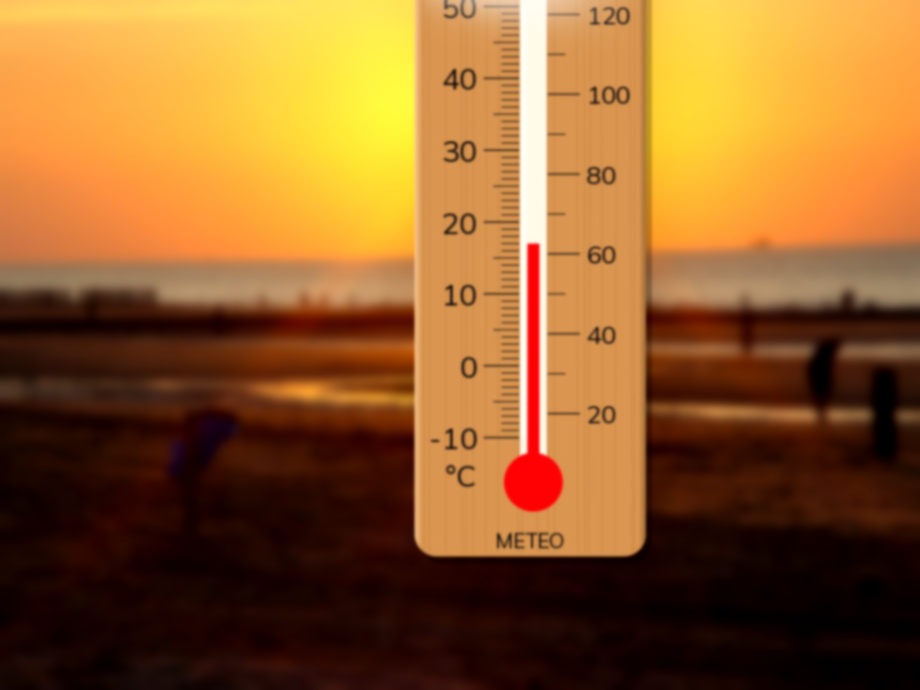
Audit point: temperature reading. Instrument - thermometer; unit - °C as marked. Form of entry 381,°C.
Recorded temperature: 17,°C
